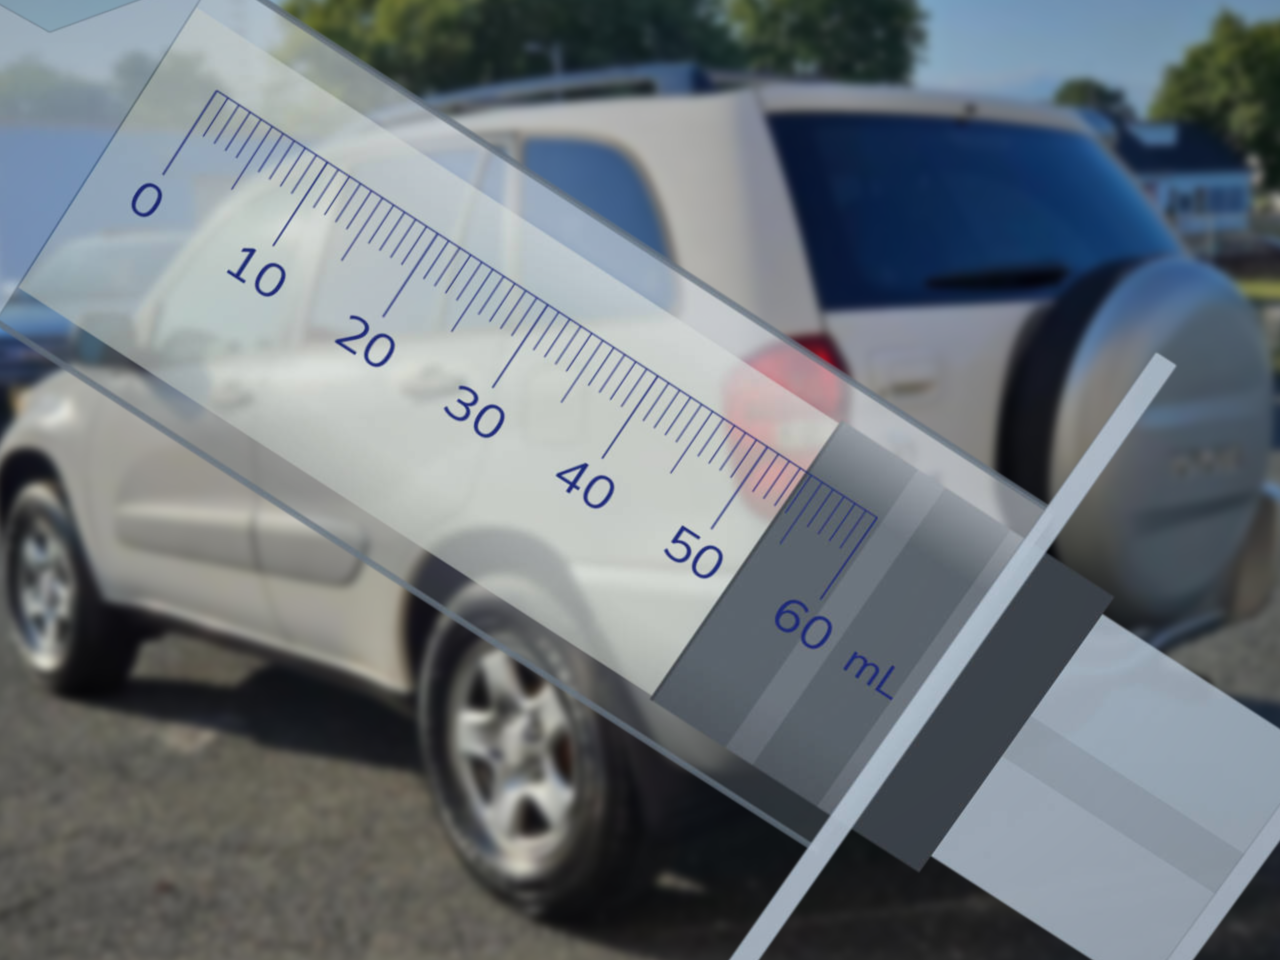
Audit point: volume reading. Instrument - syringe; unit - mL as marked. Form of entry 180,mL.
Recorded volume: 53.5,mL
